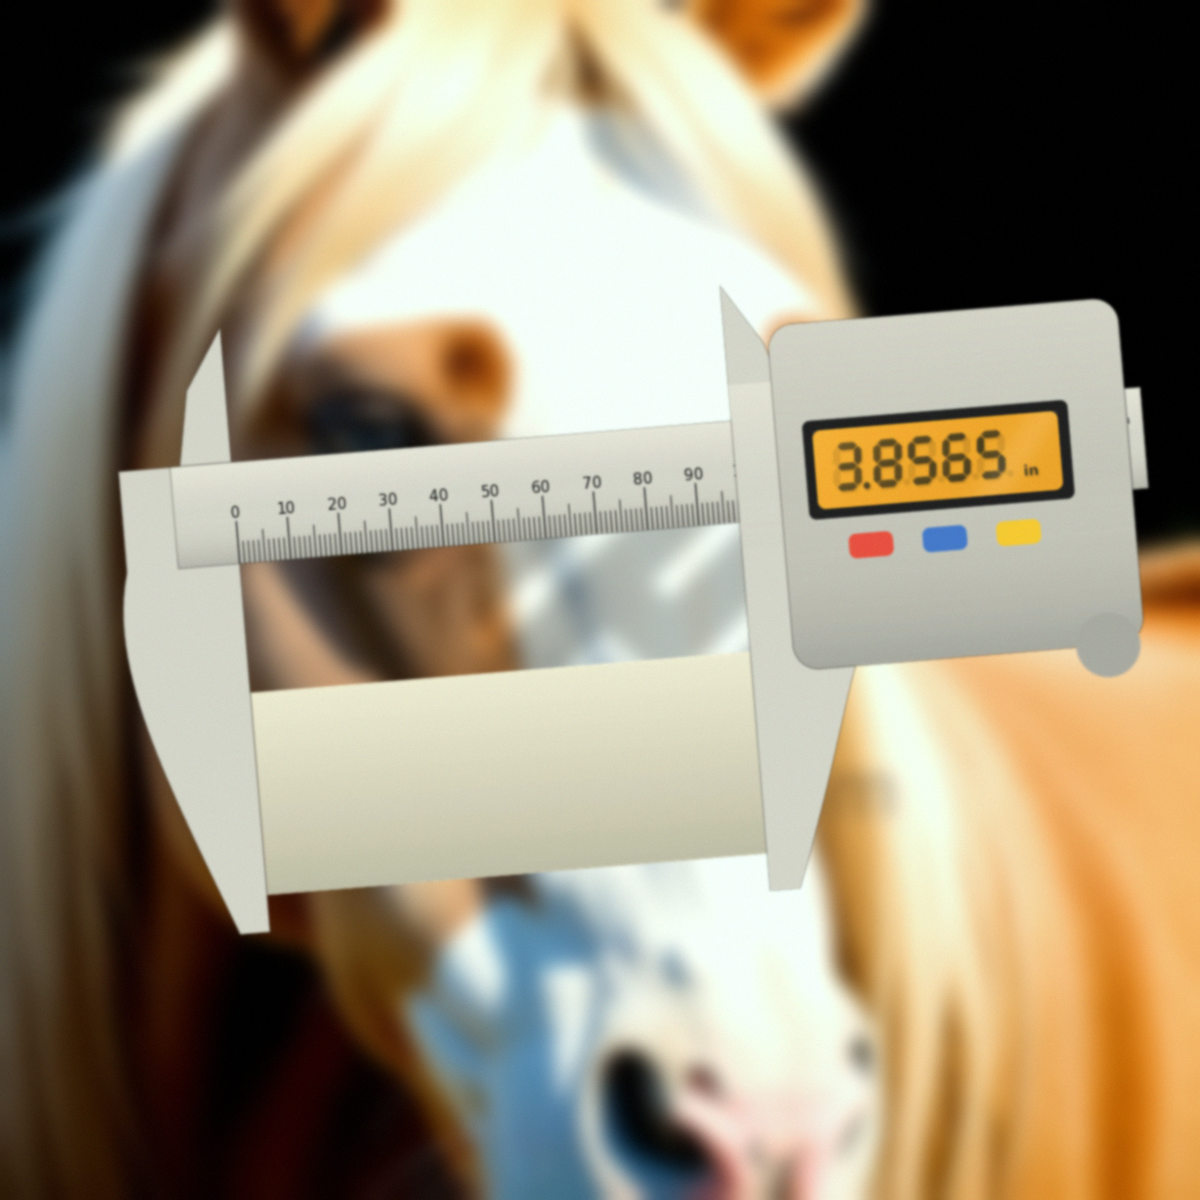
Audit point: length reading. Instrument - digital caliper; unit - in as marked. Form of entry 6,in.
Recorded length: 3.8565,in
